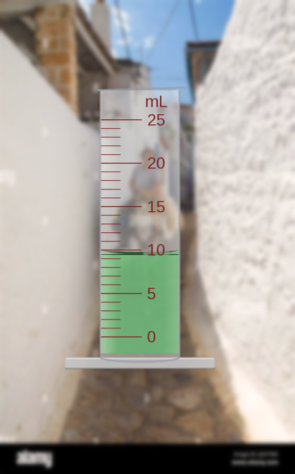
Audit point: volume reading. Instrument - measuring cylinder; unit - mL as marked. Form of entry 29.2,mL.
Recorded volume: 9.5,mL
